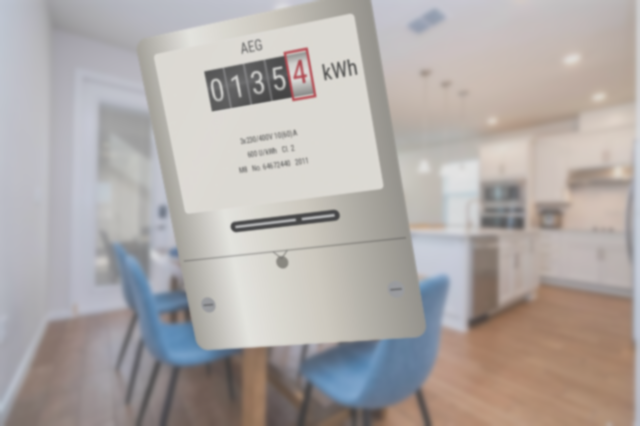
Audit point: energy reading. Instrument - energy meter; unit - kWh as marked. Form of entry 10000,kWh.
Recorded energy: 135.4,kWh
